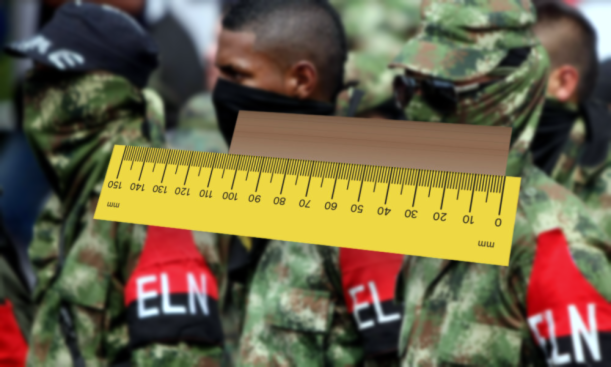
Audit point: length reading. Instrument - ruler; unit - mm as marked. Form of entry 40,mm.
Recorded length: 105,mm
